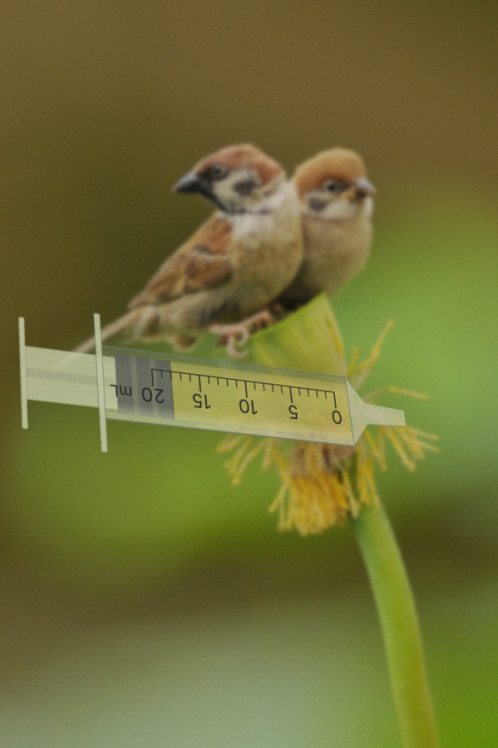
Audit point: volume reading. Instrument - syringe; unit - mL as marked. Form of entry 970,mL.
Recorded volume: 18,mL
